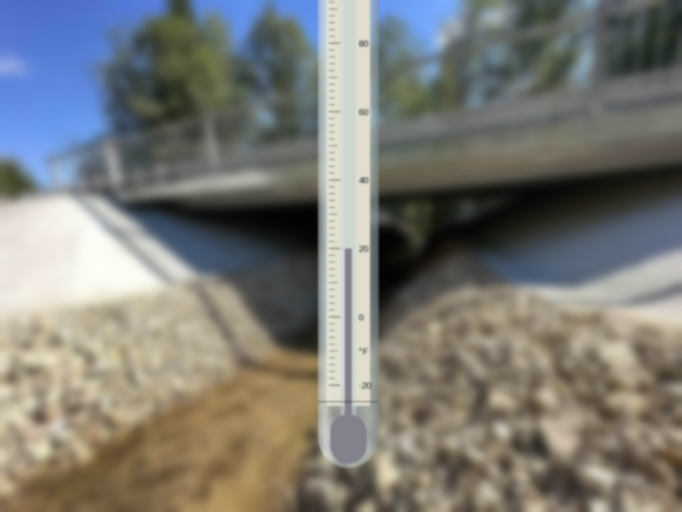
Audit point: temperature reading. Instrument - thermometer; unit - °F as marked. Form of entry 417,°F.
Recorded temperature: 20,°F
